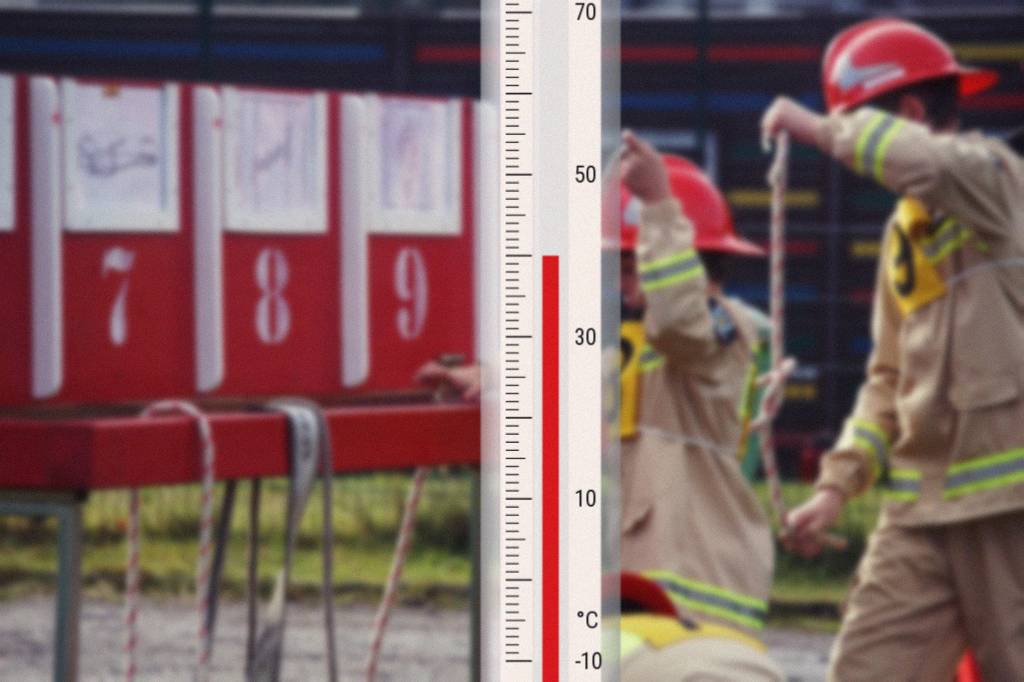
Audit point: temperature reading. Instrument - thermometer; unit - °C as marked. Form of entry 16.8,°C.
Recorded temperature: 40,°C
